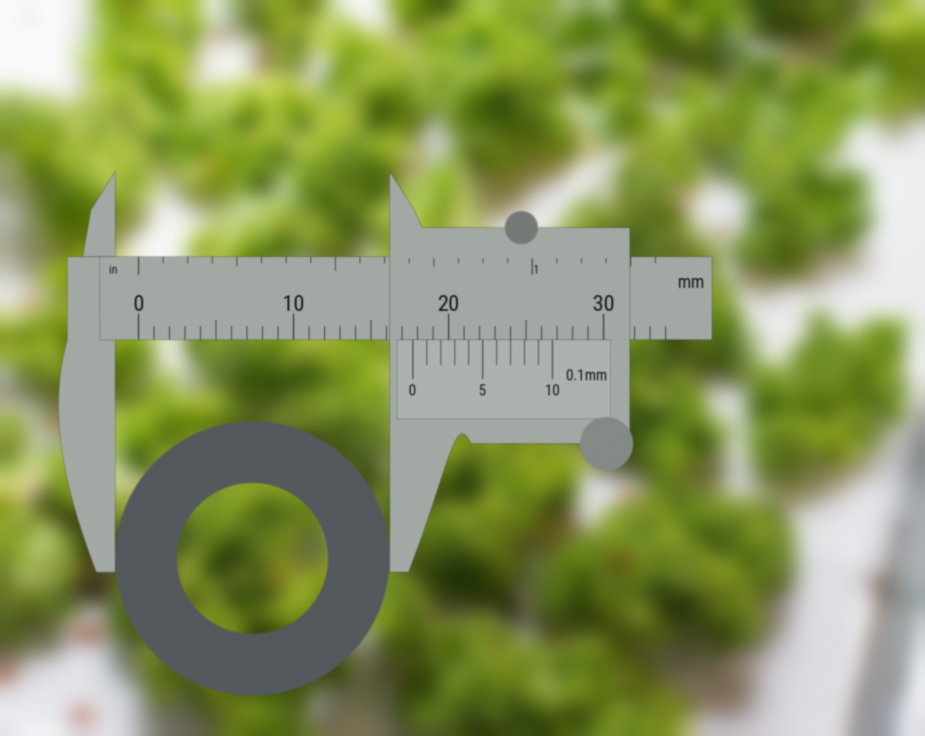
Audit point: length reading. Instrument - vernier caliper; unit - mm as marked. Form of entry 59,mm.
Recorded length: 17.7,mm
